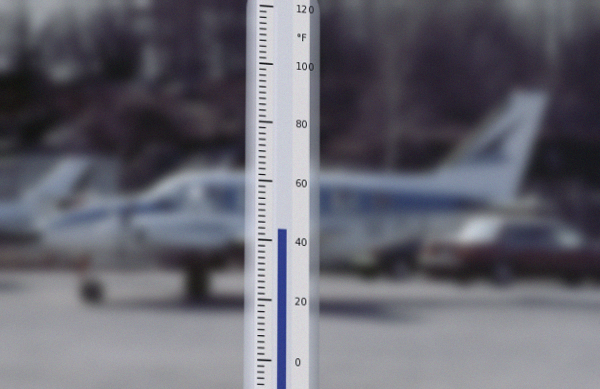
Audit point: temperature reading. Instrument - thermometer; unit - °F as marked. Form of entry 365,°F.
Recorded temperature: 44,°F
